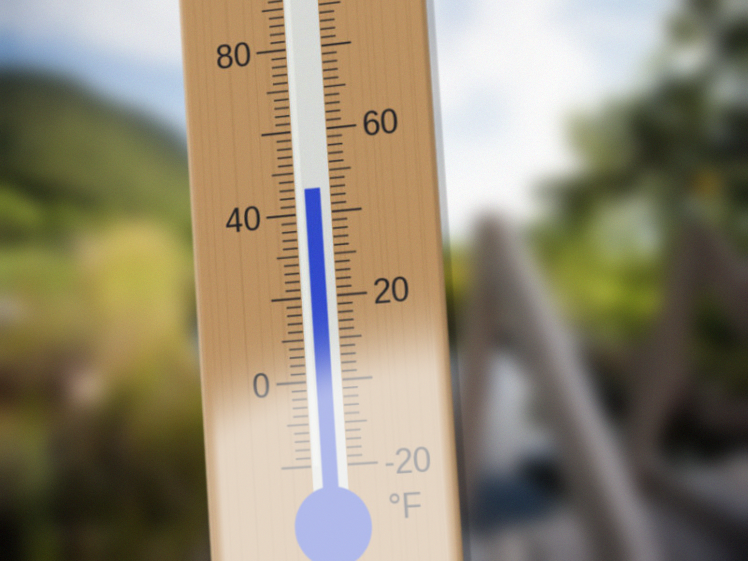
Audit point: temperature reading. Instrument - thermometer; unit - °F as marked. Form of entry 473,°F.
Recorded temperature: 46,°F
